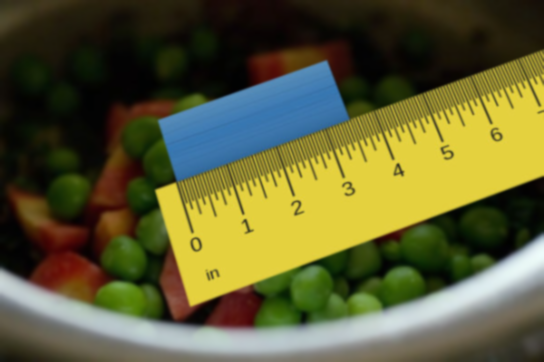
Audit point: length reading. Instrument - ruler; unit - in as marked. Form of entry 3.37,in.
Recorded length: 3.5,in
